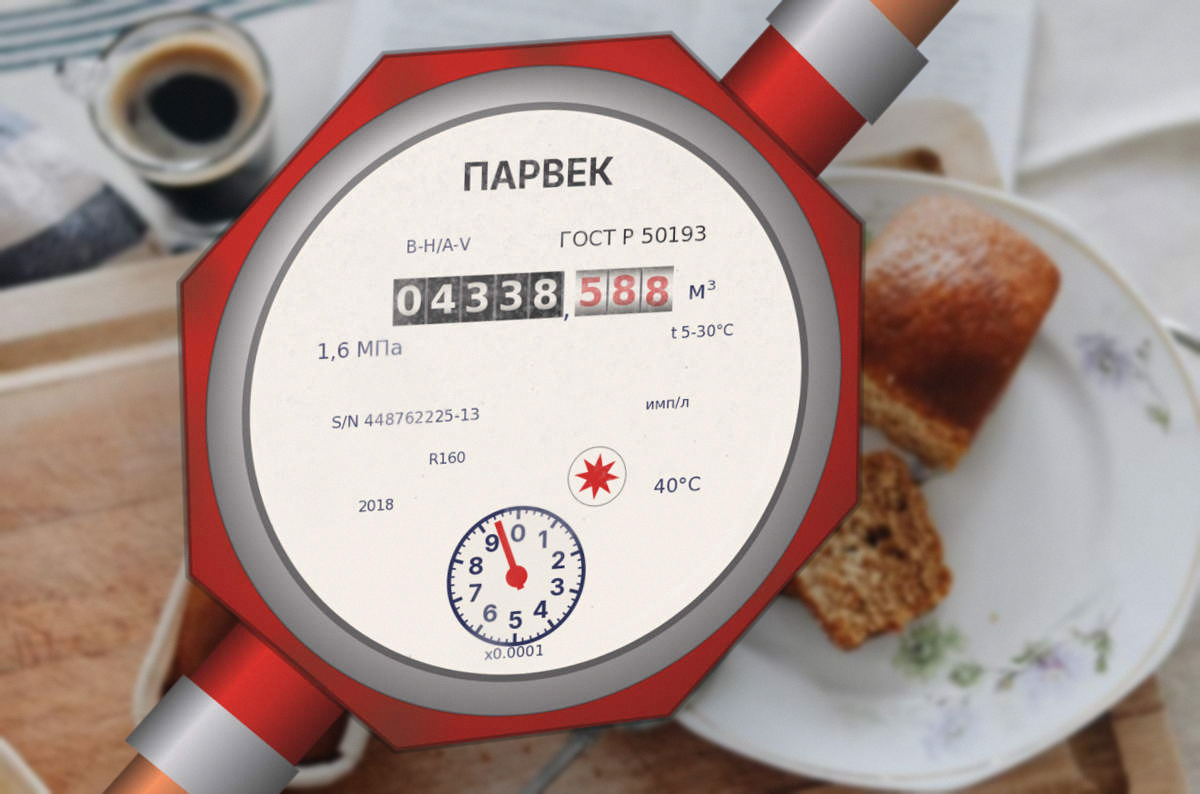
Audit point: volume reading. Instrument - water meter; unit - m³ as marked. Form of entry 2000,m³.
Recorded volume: 4338.5879,m³
